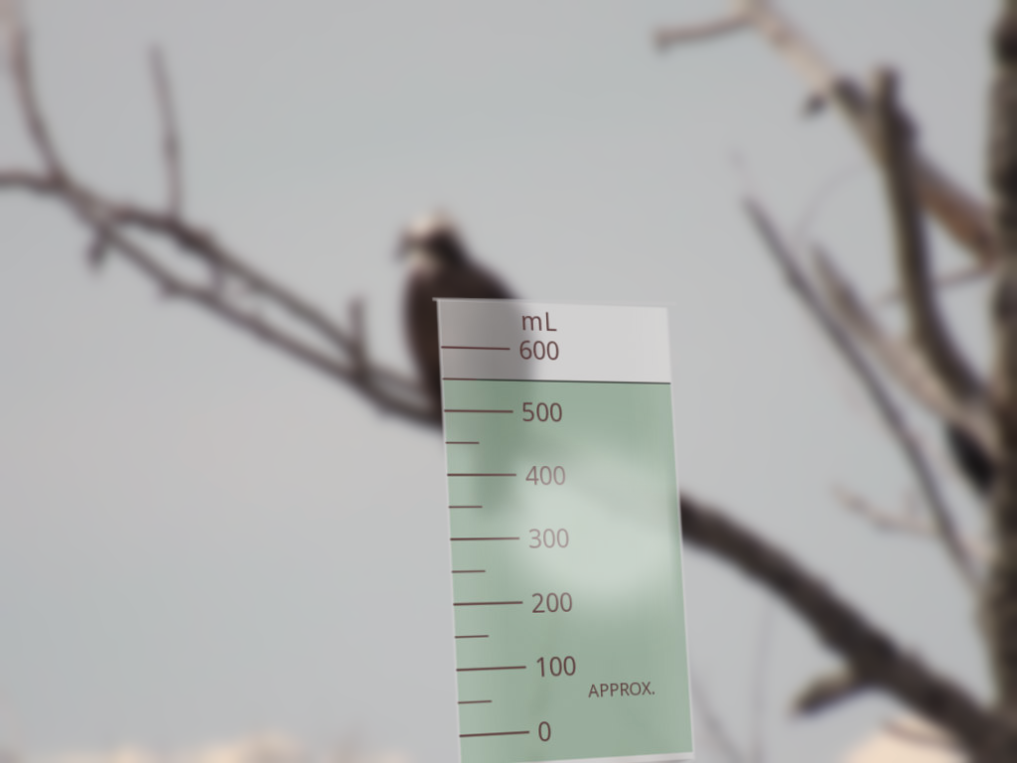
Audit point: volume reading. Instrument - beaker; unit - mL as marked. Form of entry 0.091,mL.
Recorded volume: 550,mL
